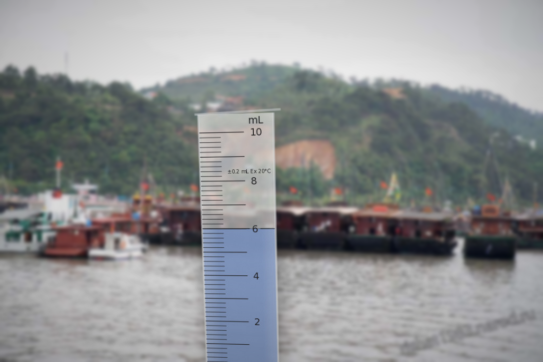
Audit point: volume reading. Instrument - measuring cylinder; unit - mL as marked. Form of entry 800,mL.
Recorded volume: 6,mL
